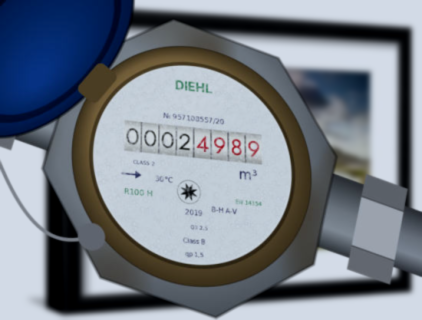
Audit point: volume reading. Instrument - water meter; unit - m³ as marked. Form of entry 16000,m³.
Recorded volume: 2.4989,m³
